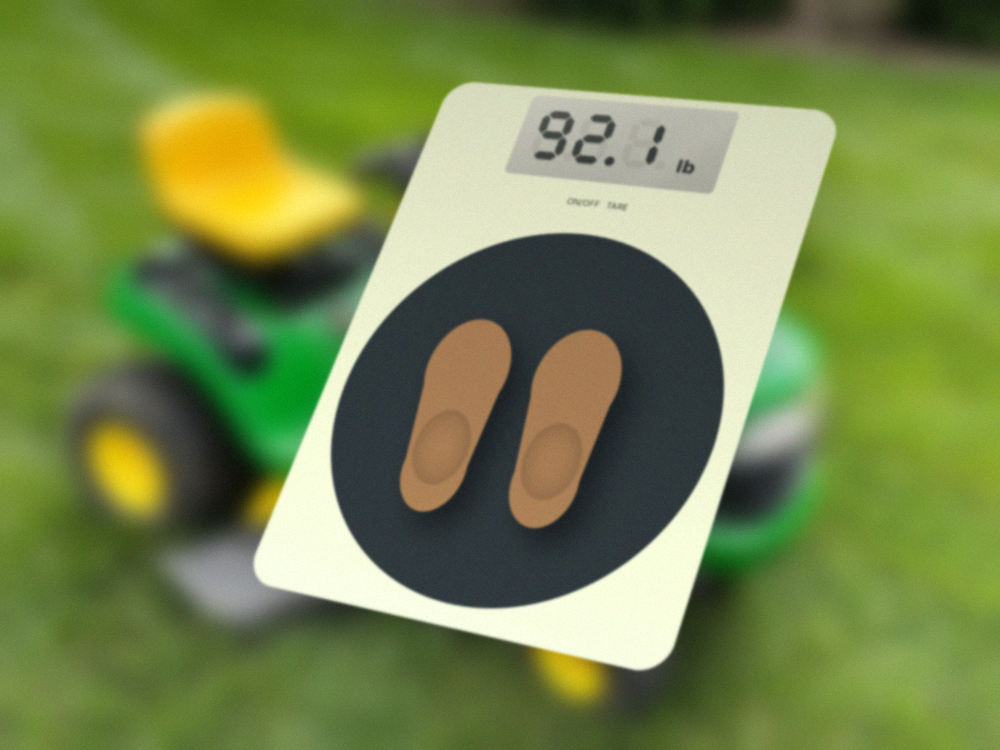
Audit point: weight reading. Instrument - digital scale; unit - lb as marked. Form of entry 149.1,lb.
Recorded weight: 92.1,lb
